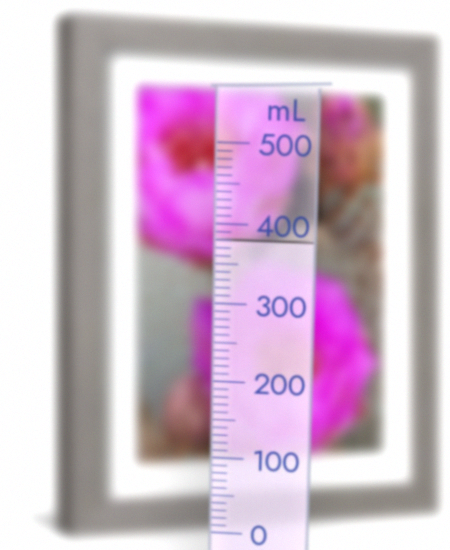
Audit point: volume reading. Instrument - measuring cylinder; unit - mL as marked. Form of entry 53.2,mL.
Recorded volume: 380,mL
